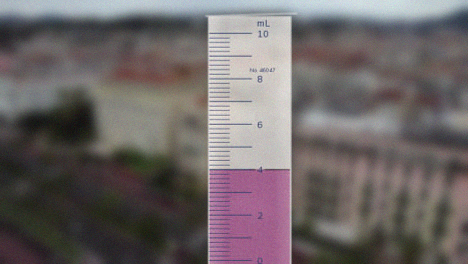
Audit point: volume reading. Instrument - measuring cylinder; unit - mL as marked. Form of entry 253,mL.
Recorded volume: 4,mL
